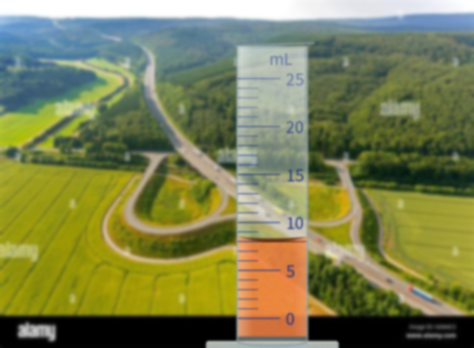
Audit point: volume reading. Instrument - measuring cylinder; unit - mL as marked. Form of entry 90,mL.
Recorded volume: 8,mL
